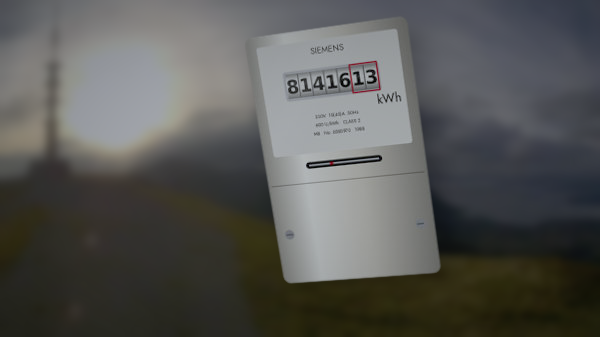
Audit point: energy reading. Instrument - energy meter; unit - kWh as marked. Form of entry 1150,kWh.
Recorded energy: 81416.13,kWh
